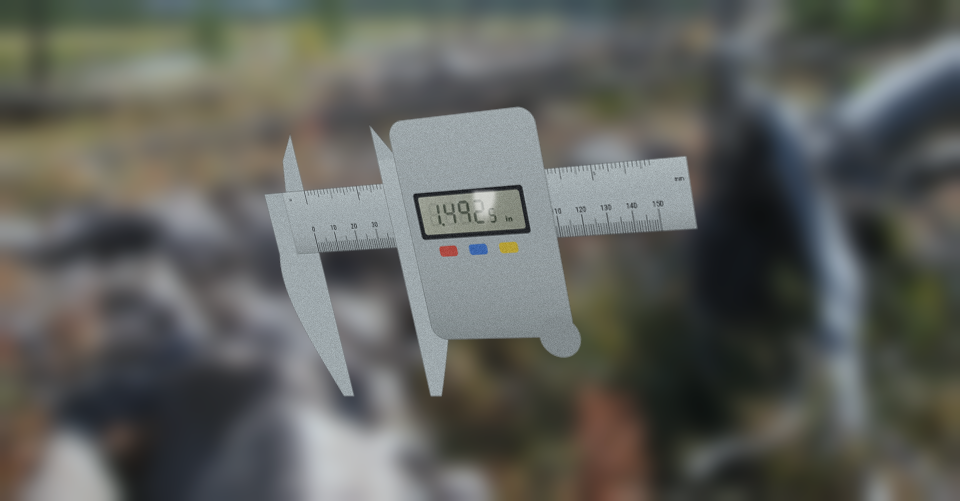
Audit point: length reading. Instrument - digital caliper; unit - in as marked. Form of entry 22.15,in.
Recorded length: 1.4925,in
